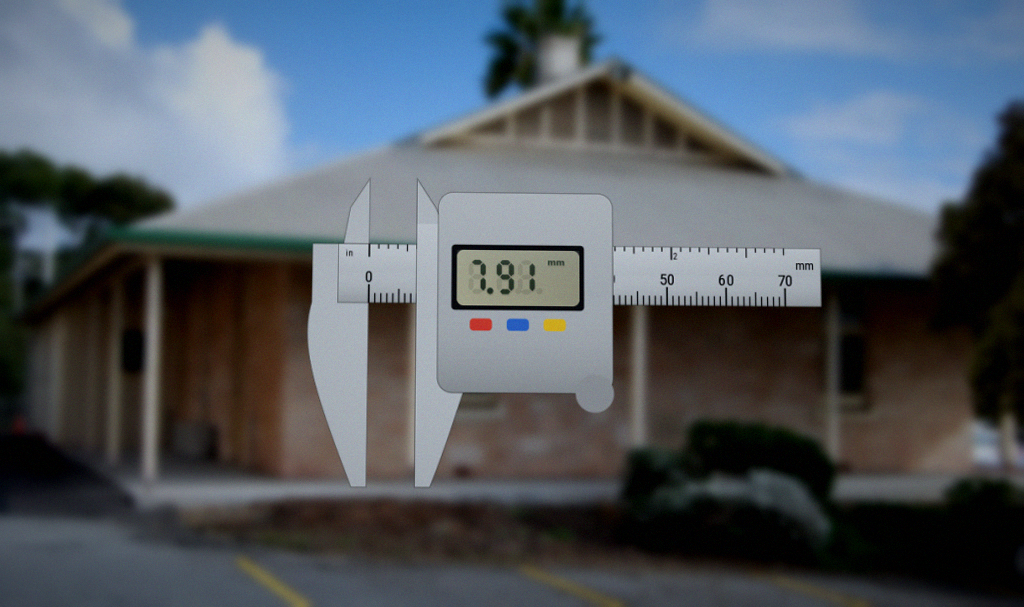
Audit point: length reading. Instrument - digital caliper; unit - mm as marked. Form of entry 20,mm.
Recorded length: 7.91,mm
